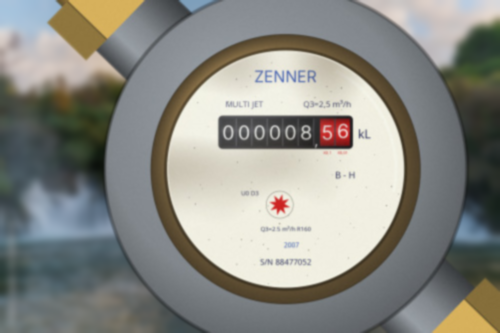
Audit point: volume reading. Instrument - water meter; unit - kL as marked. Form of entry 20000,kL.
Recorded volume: 8.56,kL
